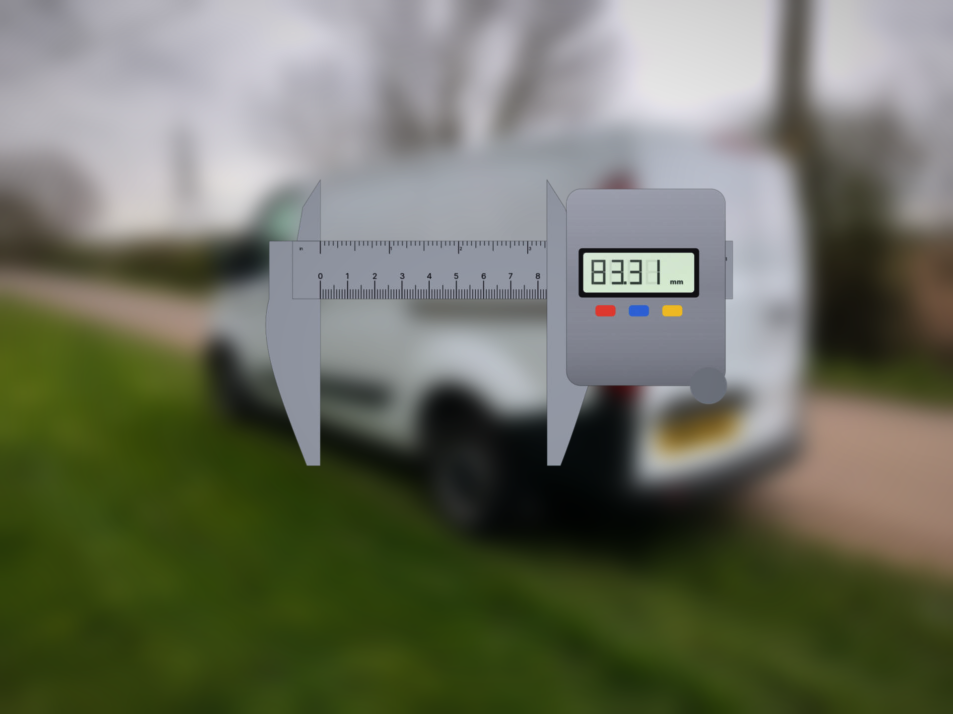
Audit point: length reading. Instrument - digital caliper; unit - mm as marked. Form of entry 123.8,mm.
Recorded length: 83.31,mm
